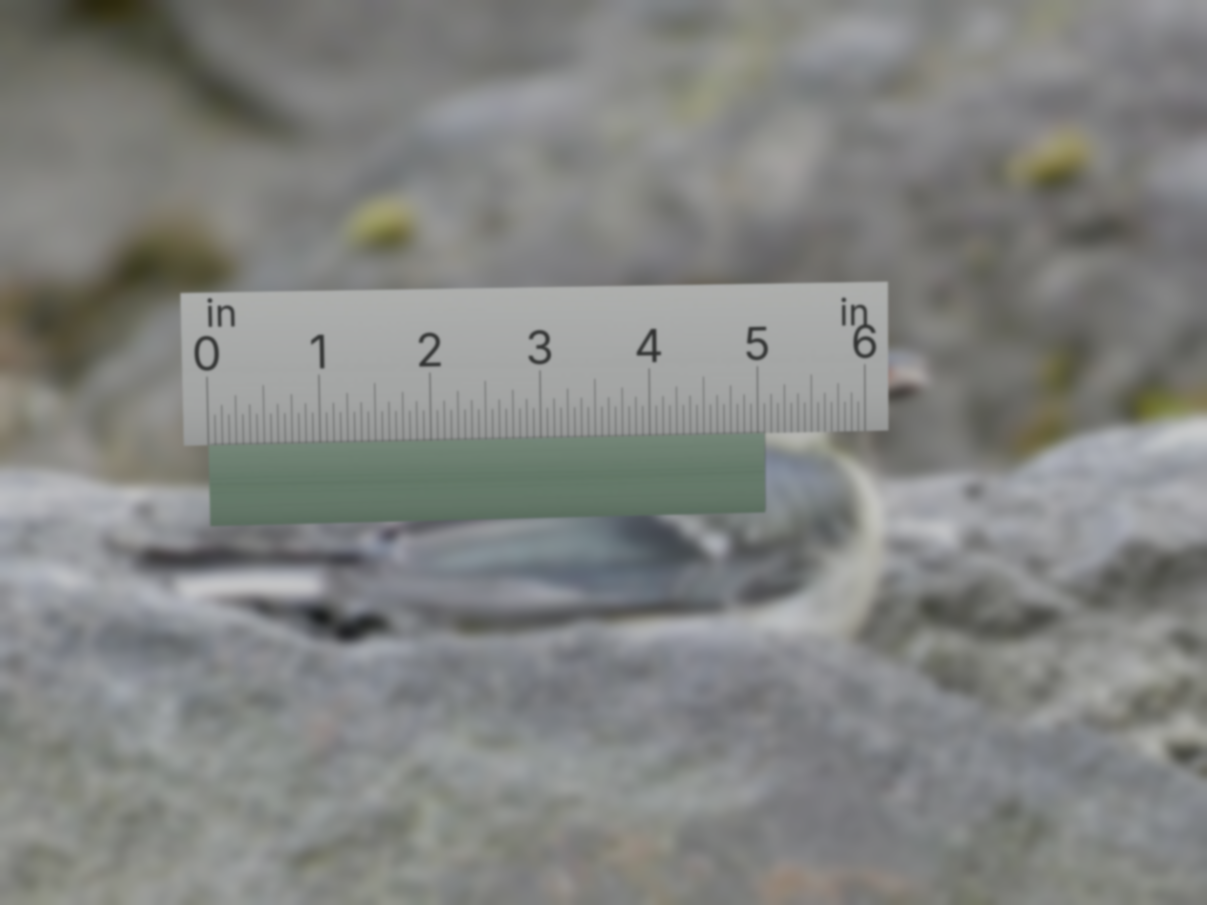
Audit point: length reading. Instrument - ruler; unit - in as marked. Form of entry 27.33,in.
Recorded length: 5.0625,in
